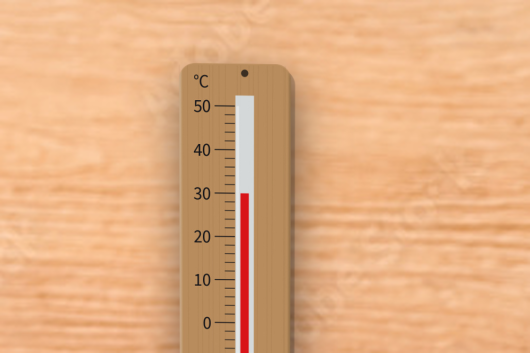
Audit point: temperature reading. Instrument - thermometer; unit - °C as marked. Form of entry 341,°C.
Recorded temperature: 30,°C
